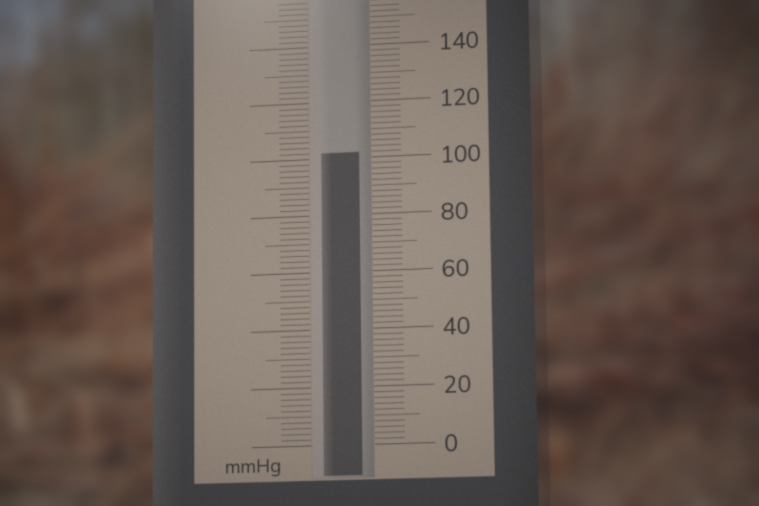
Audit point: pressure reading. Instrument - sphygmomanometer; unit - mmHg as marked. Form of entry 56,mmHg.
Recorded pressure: 102,mmHg
